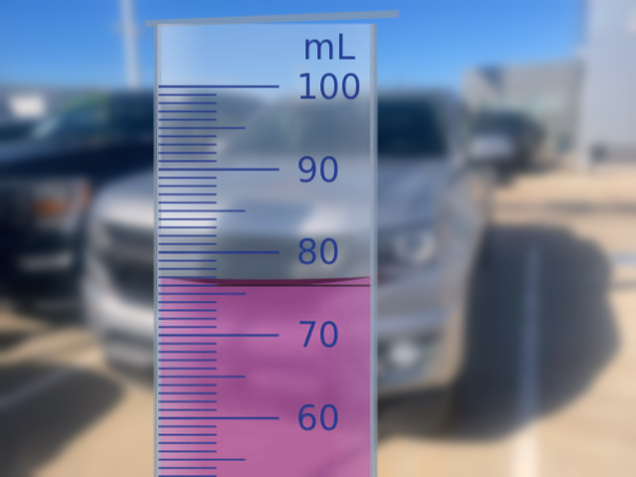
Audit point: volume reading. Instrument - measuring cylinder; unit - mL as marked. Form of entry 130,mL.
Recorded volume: 76,mL
